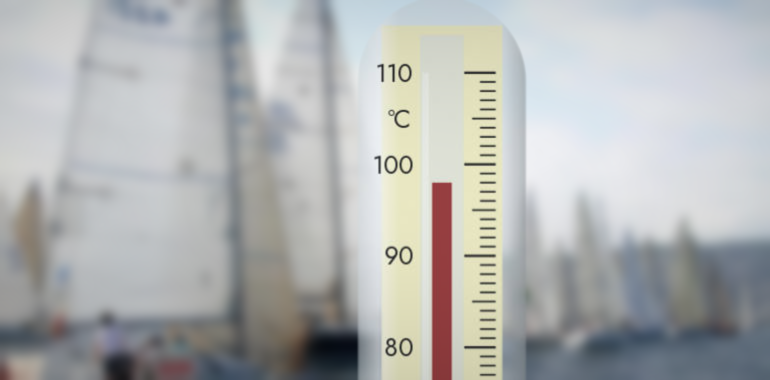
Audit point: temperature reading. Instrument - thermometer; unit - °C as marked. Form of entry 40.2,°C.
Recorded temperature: 98,°C
